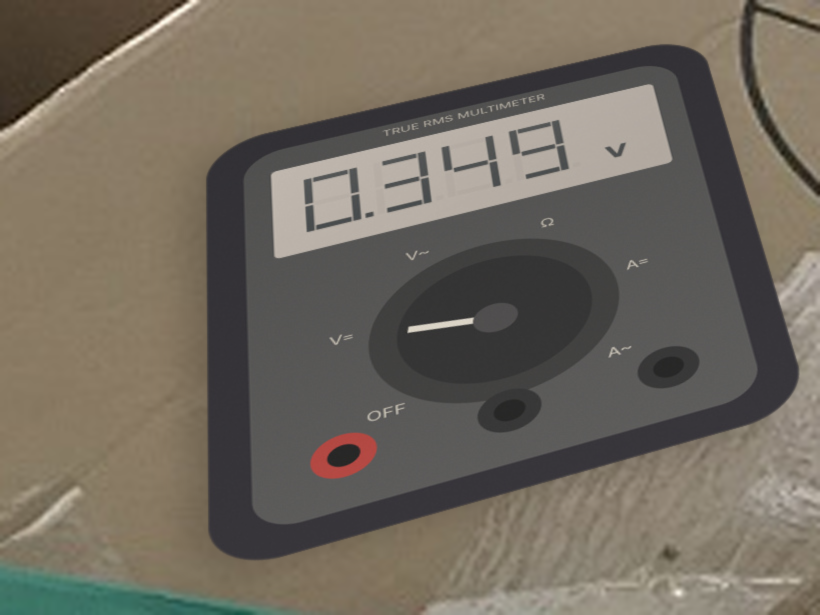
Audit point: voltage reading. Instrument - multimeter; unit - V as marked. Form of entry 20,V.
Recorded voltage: 0.349,V
